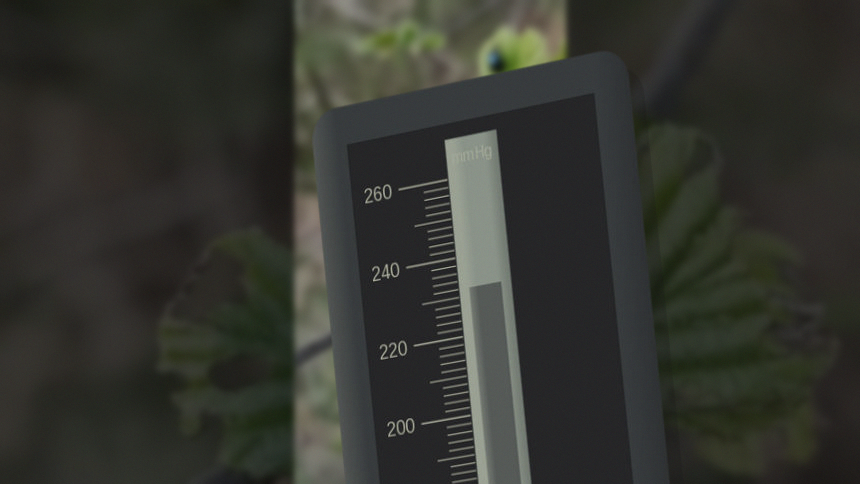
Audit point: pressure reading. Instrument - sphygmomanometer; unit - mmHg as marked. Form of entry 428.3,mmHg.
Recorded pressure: 232,mmHg
